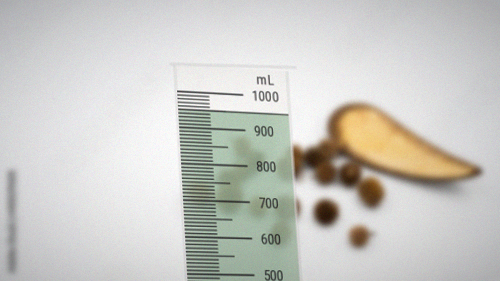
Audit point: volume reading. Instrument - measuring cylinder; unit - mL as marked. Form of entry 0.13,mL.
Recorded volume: 950,mL
